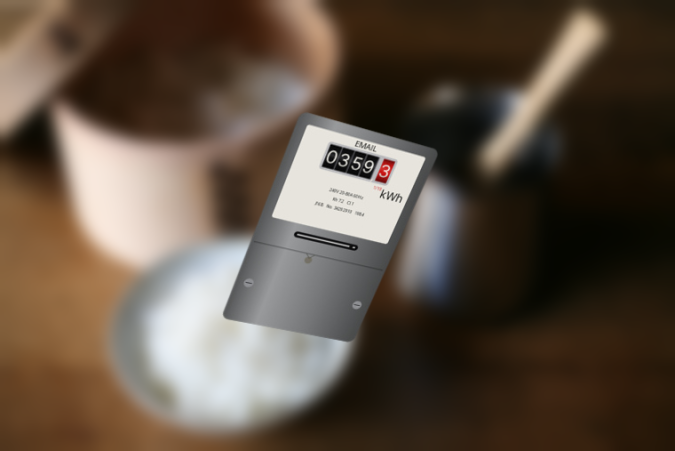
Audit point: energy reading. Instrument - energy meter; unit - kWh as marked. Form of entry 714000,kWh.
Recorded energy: 359.3,kWh
